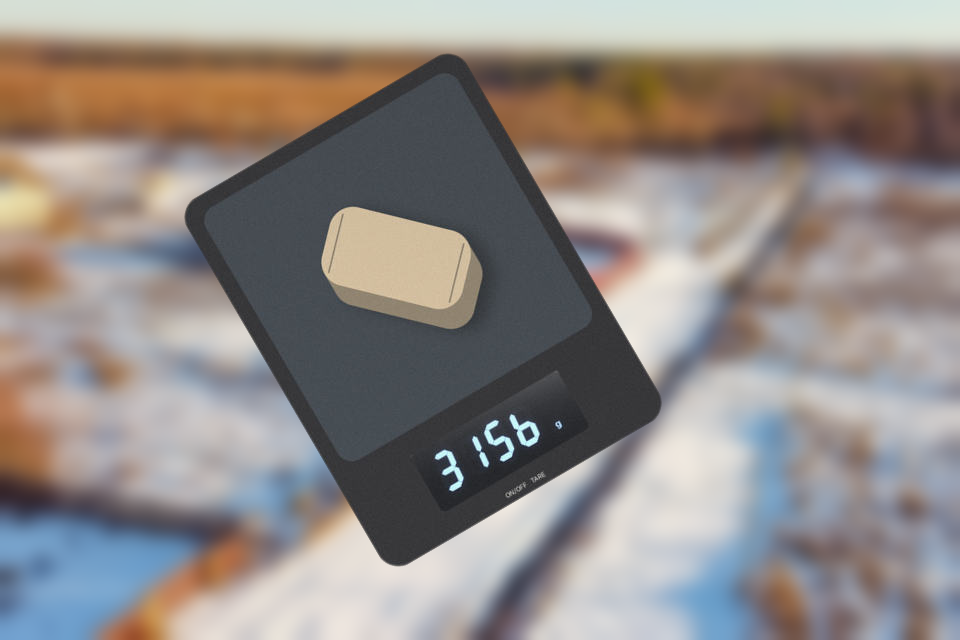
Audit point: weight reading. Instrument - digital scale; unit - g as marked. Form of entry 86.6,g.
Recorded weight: 3156,g
